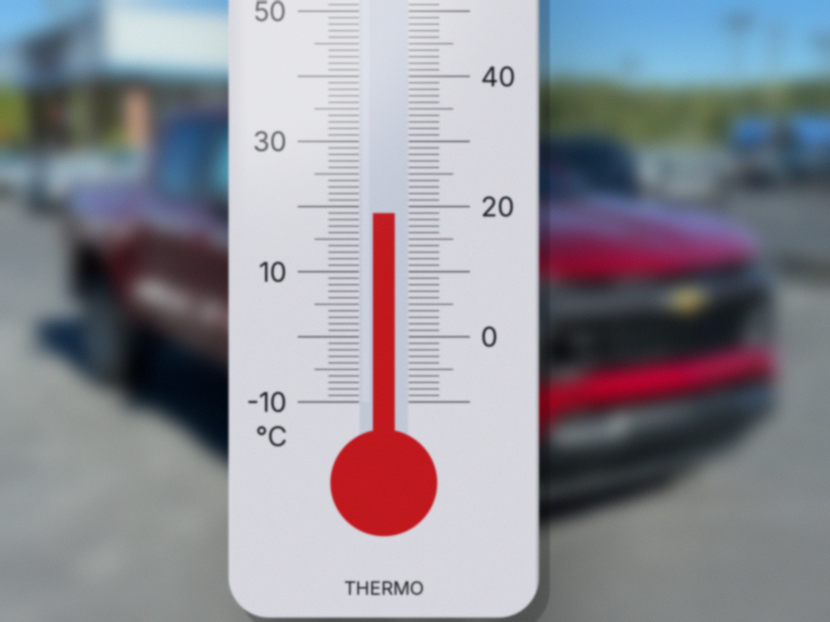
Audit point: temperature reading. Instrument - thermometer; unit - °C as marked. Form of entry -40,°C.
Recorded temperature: 19,°C
